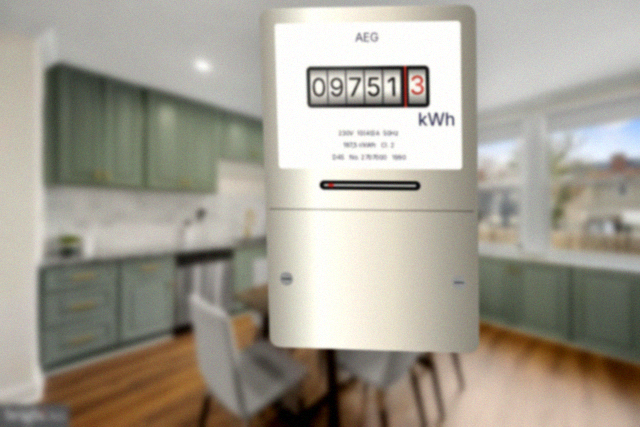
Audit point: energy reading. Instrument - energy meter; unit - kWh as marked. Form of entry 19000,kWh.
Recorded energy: 9751.3,kWh
